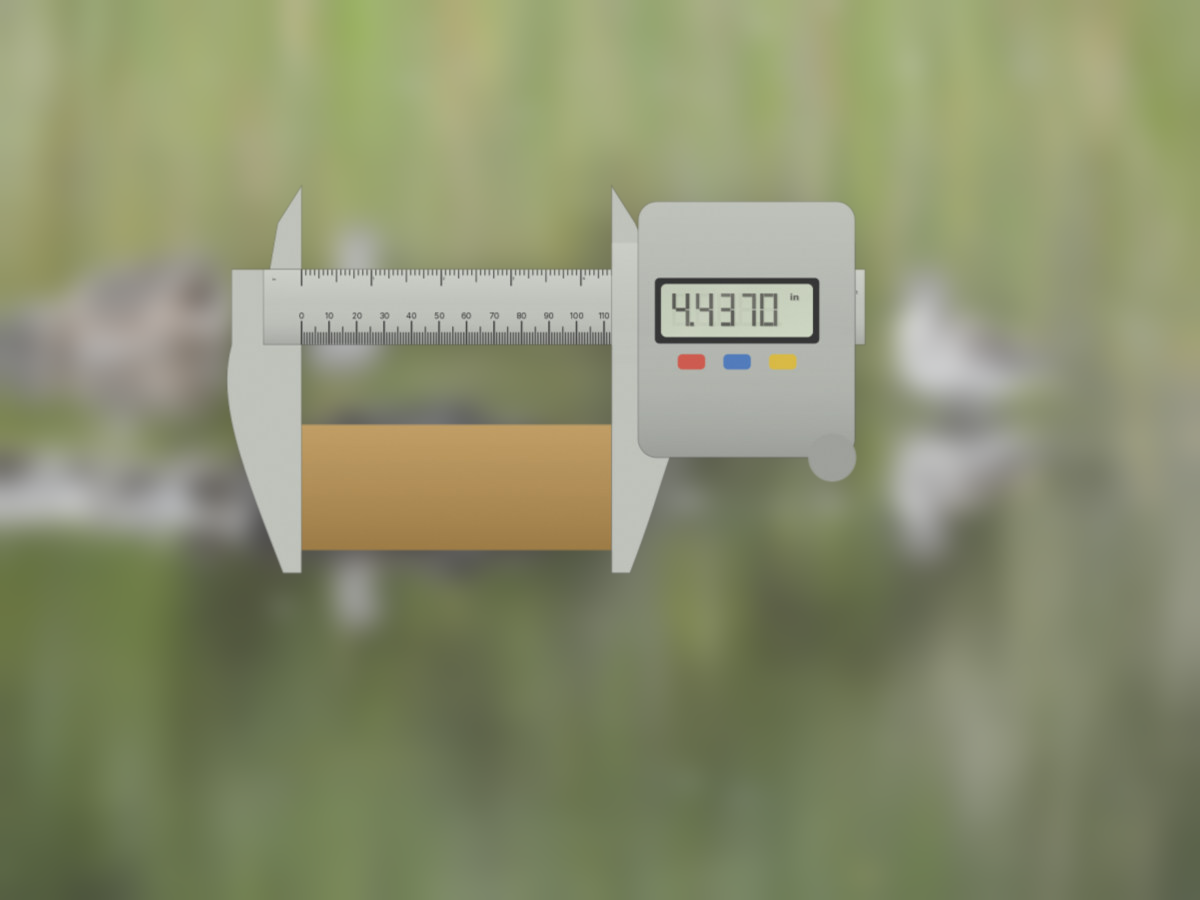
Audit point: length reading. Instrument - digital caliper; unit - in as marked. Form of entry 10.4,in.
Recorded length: 4.4370,in
